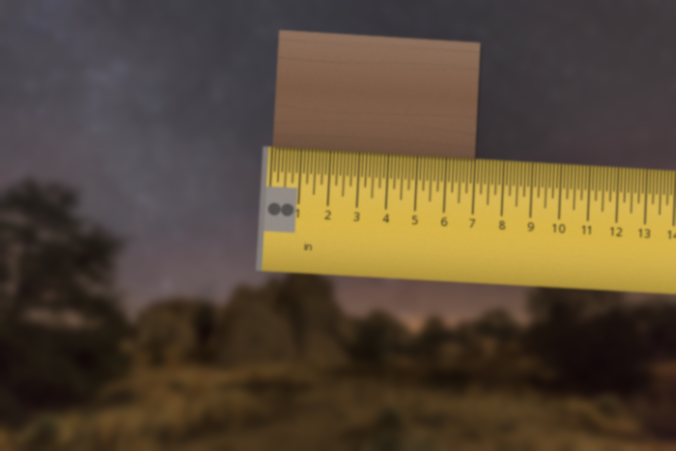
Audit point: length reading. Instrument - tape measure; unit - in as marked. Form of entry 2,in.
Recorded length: 7,in
